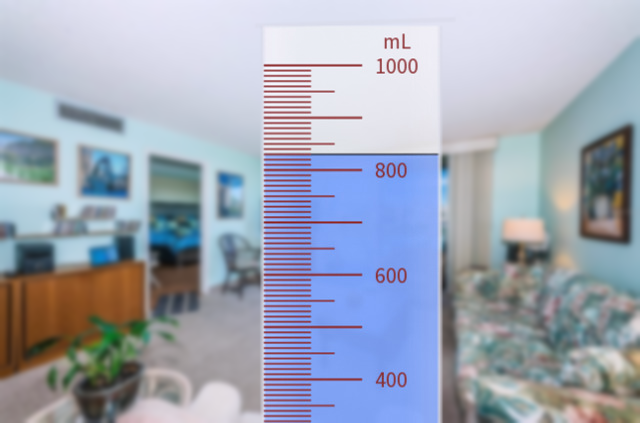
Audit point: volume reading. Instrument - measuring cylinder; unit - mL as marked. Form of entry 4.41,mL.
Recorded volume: 830,mL
